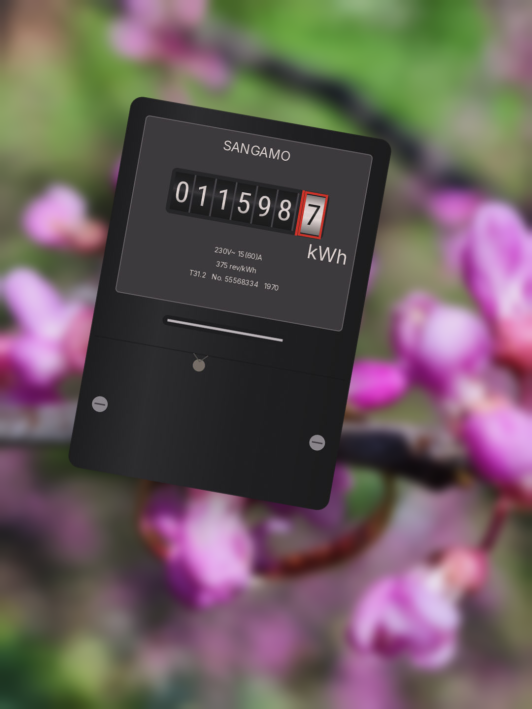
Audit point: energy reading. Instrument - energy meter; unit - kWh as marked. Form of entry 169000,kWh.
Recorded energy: 11598.7,kWh
